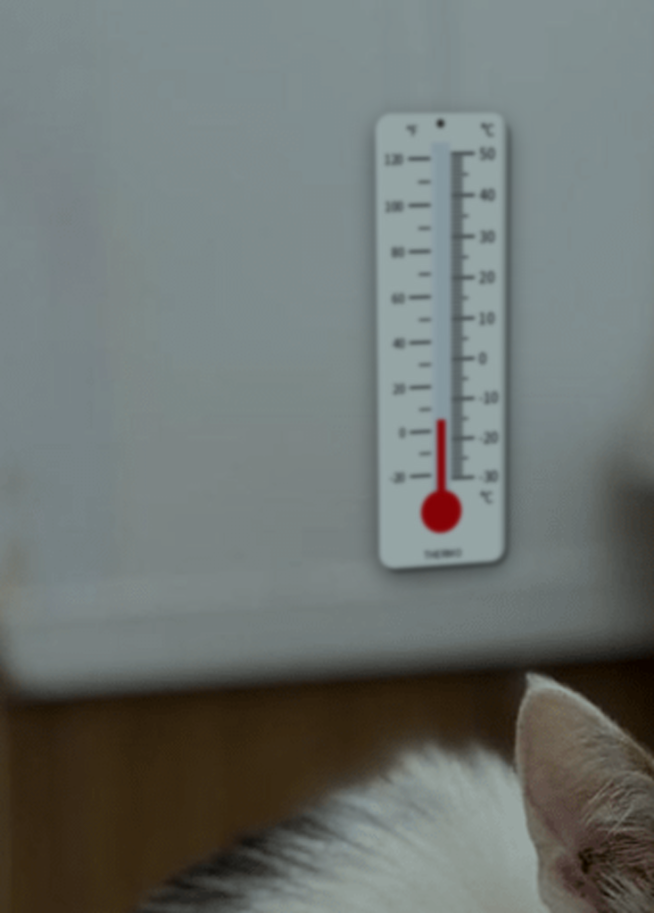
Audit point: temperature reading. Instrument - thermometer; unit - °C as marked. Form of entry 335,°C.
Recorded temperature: -15,°C
